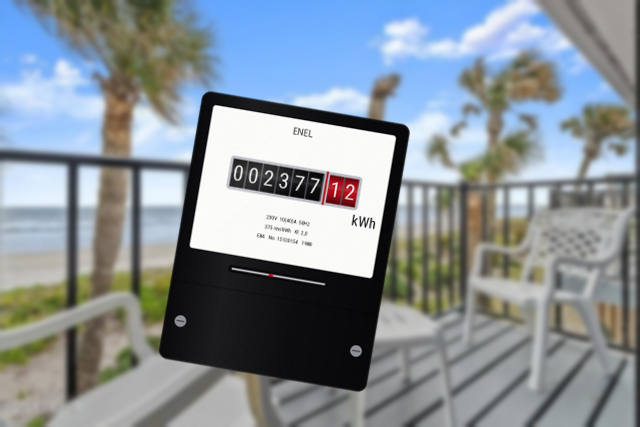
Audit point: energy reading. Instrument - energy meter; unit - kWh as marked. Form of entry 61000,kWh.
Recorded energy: 2377.12,kWh
